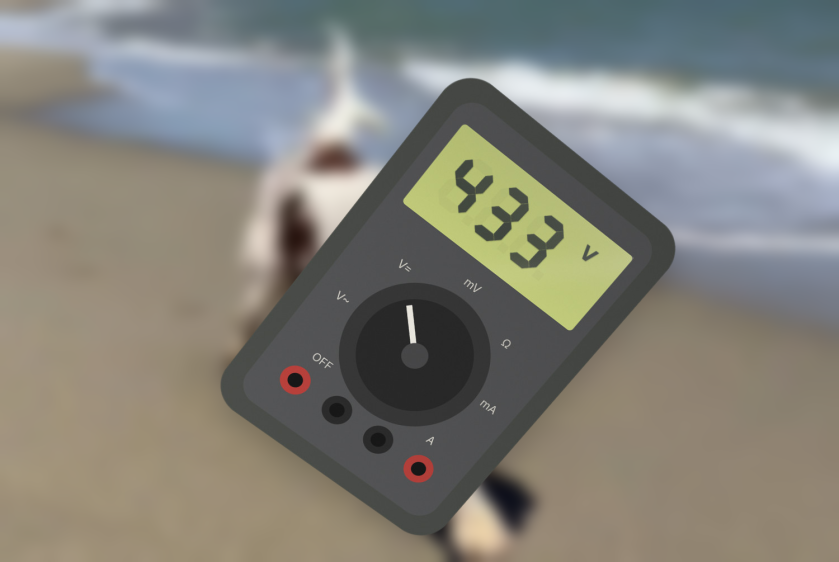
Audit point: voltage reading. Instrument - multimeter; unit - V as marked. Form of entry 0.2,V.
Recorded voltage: 433,V
